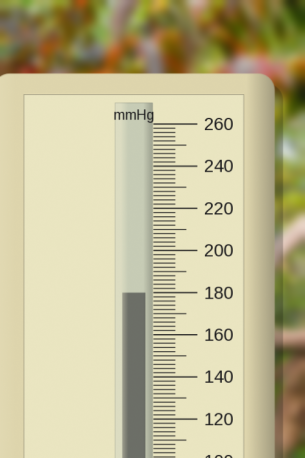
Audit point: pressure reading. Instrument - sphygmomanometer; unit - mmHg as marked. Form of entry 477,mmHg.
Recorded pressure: 180,mmHg
